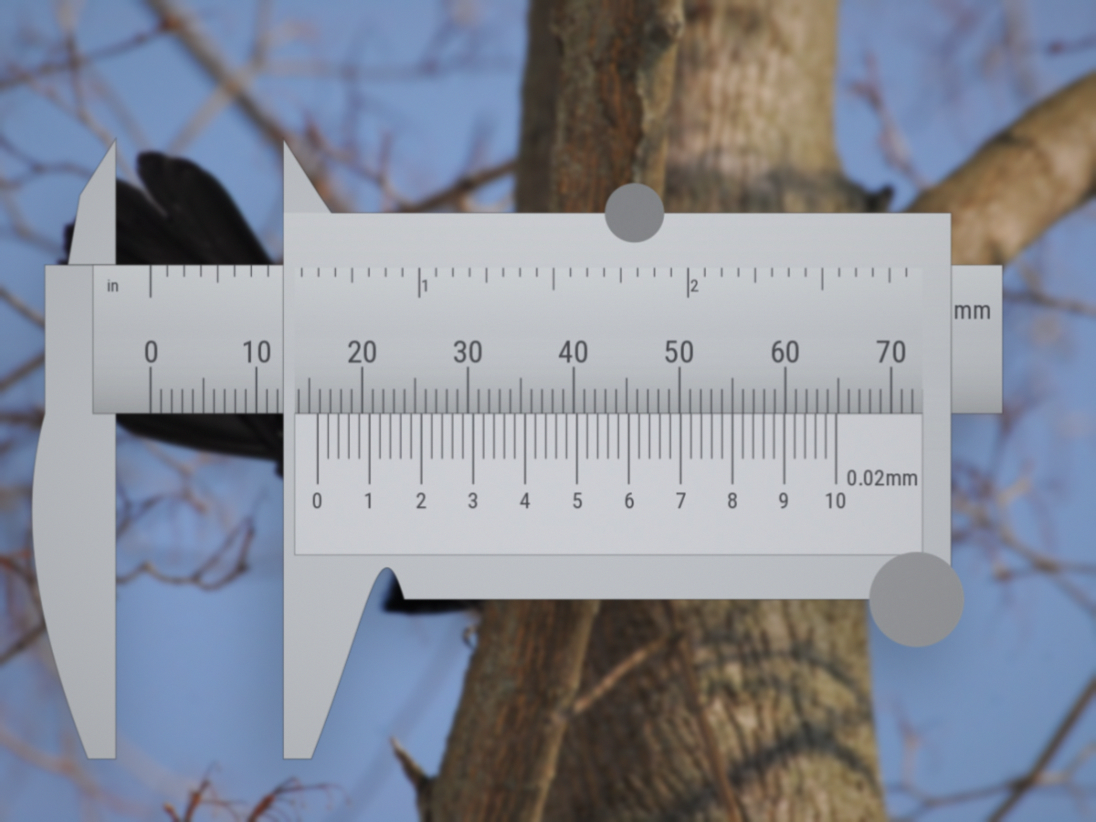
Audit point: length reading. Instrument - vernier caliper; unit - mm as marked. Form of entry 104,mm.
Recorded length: 15.8,mm
